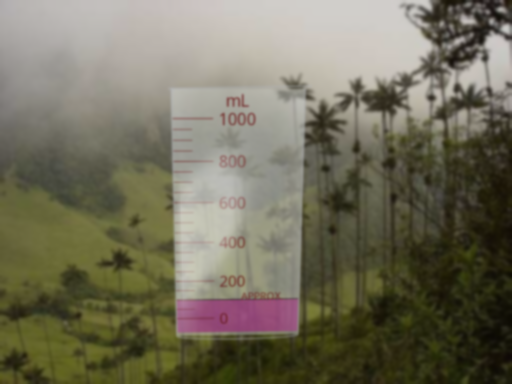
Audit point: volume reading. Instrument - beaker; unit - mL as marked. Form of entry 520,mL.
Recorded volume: 100,mL
